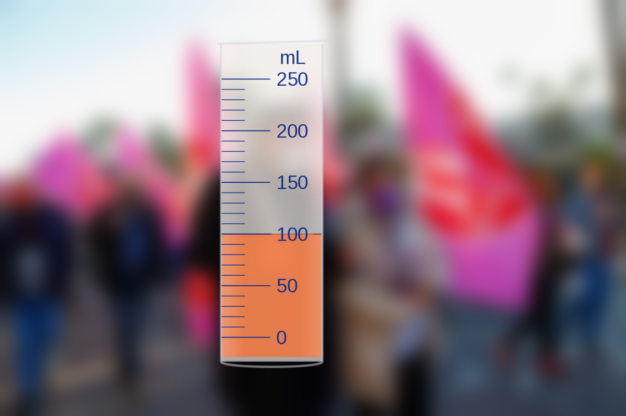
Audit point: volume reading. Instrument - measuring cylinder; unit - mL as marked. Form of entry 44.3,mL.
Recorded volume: 100,mL
